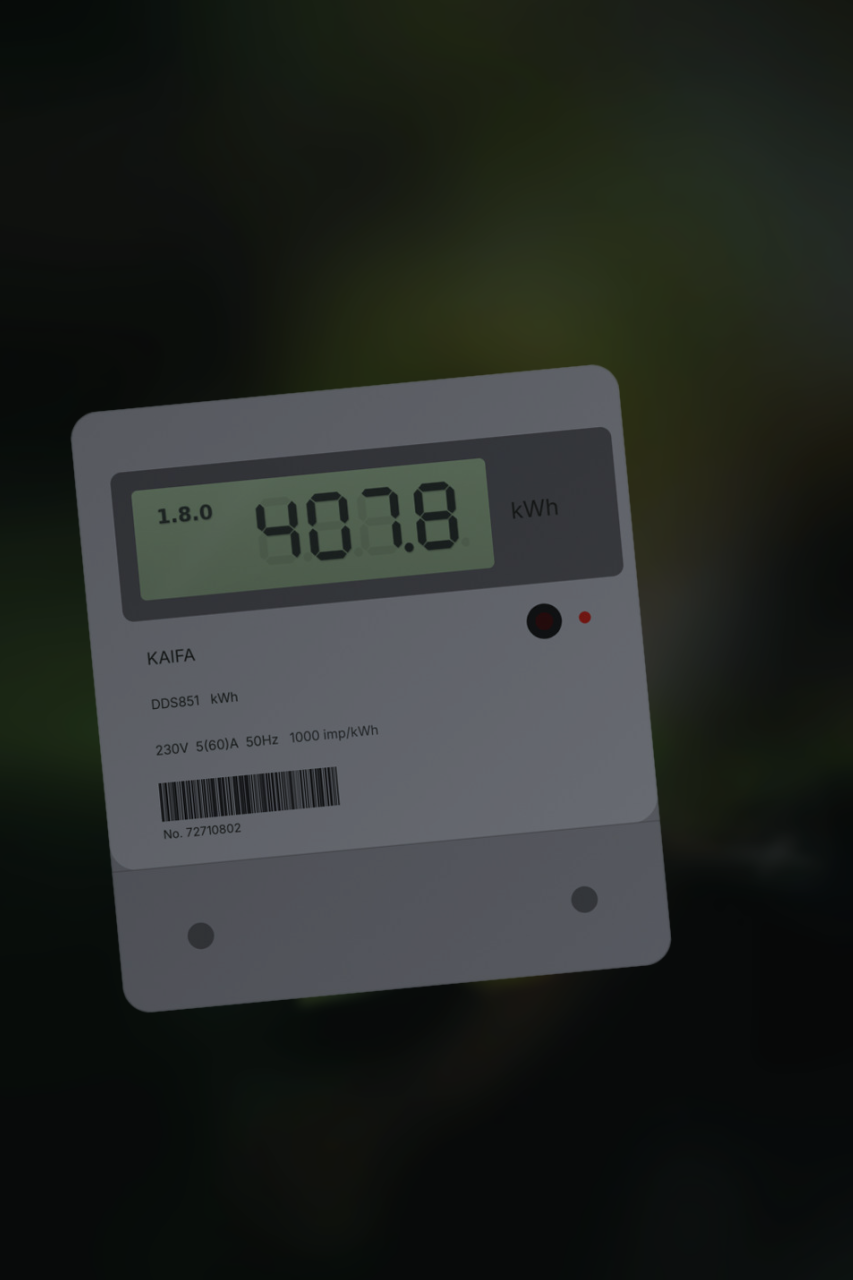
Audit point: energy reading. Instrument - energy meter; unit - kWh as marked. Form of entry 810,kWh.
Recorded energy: 407.8,kWh
